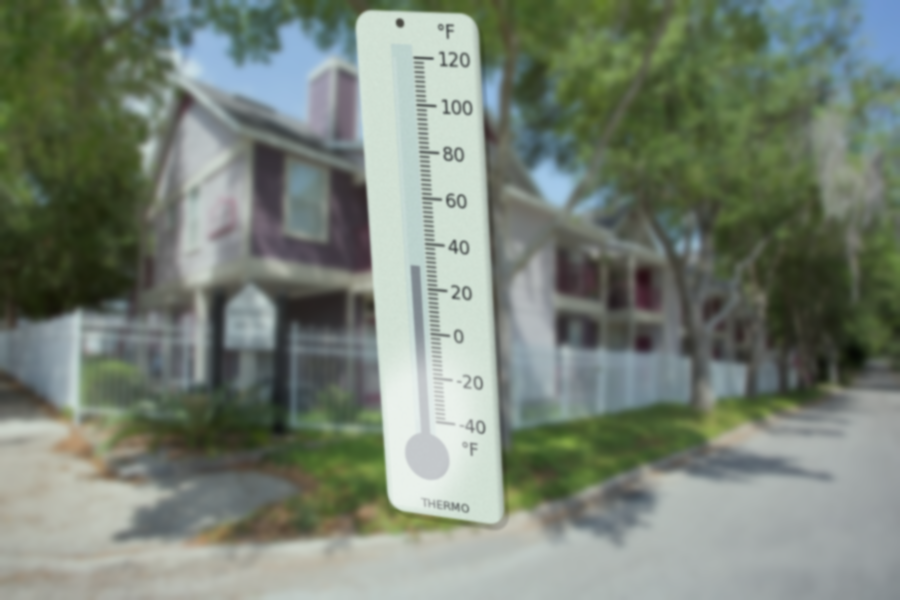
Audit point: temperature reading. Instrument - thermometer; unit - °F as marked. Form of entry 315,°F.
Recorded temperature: 30,°F
